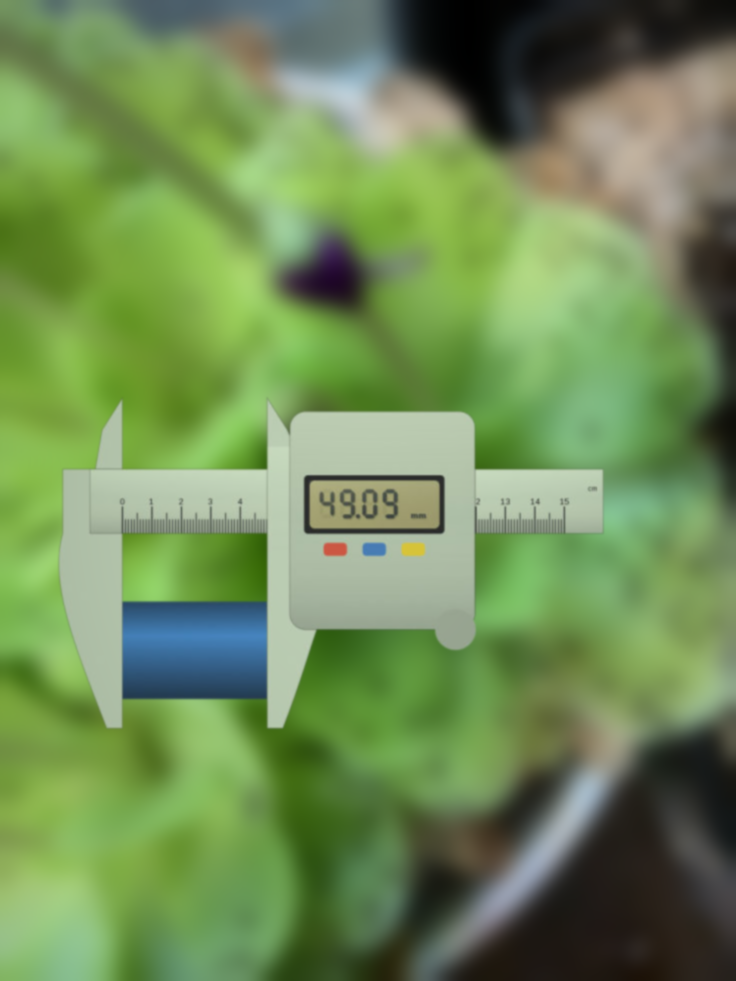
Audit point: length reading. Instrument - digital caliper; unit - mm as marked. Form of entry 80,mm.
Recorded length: 49.09,mm
